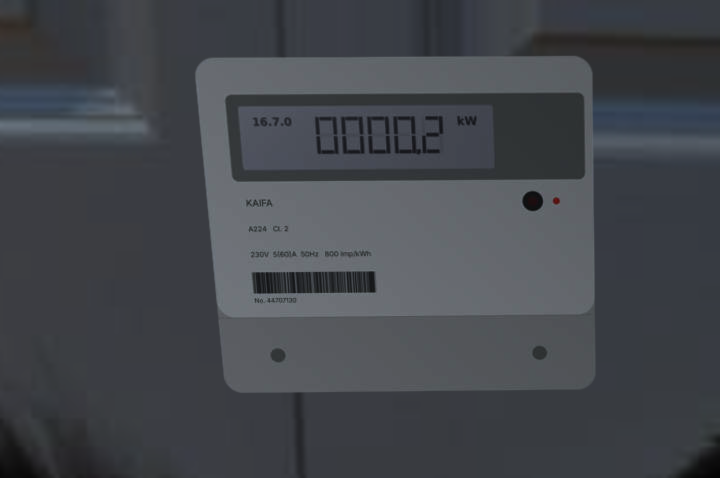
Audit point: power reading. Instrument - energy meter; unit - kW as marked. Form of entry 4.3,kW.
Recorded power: 0.2,kW
